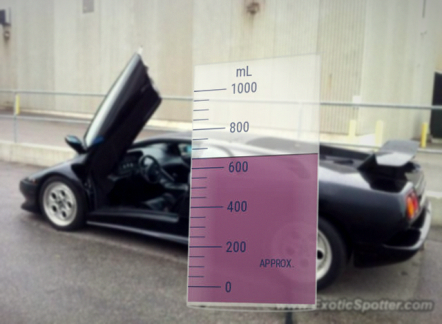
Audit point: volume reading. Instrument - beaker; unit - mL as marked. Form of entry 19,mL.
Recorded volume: 650,mL
